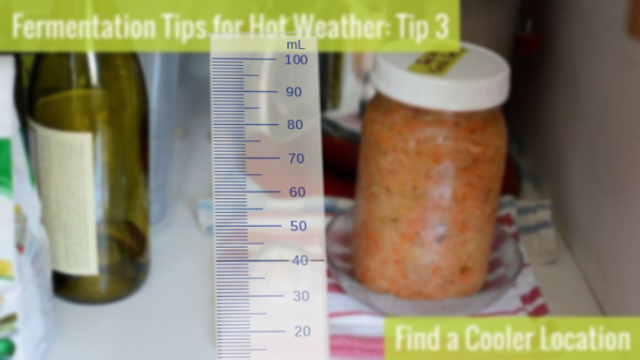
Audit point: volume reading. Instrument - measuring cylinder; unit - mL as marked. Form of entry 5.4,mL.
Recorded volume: 40,mL
